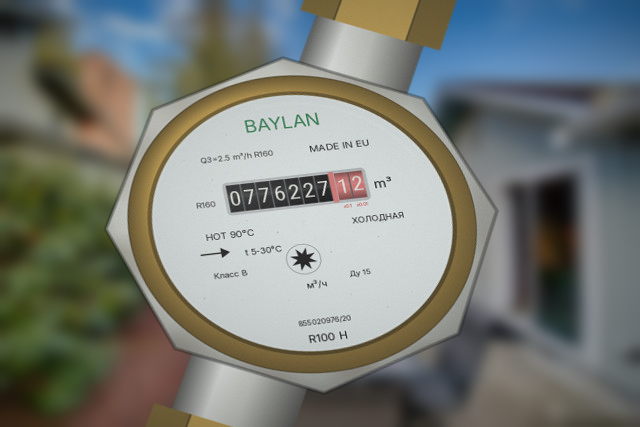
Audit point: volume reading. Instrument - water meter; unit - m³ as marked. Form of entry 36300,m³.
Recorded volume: 776227.12,m³
